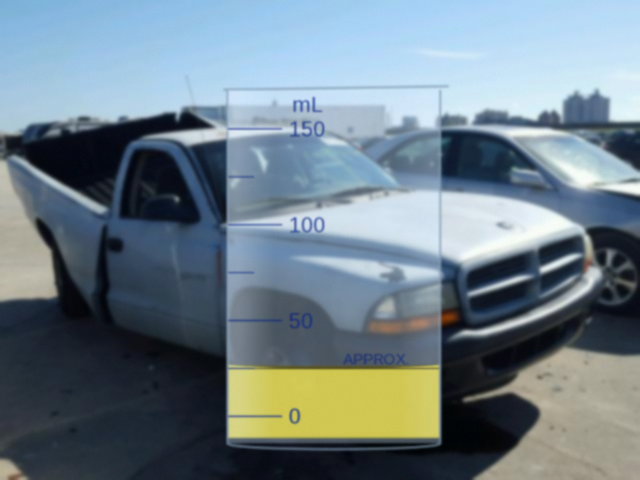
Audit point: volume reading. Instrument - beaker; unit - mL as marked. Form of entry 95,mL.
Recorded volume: 25,mL
